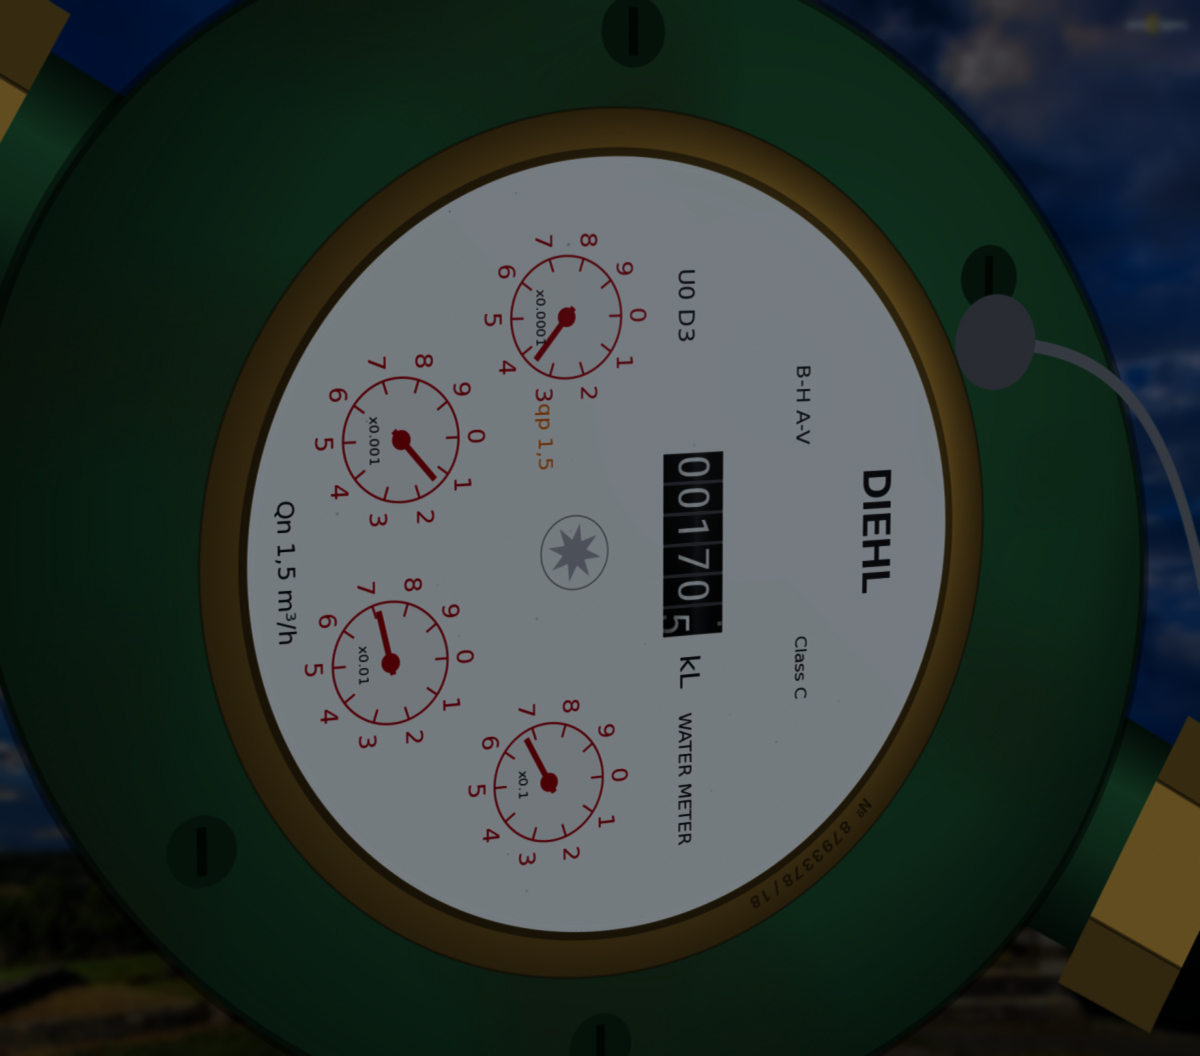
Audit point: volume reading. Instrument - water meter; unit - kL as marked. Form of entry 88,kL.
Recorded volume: 1704.6713,kL
